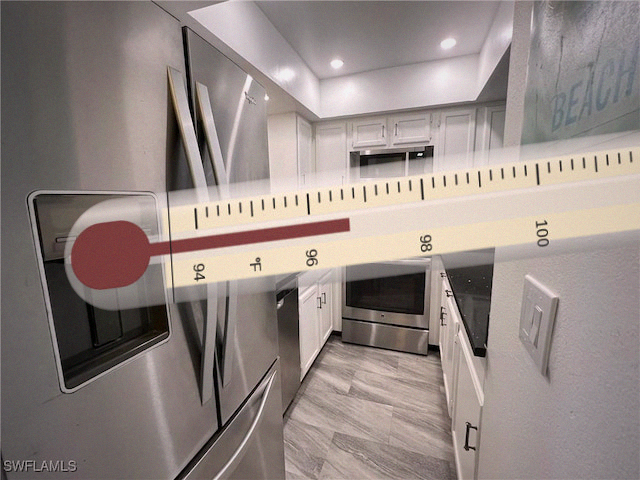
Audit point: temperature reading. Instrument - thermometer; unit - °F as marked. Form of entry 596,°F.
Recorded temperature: 96.7,°F
